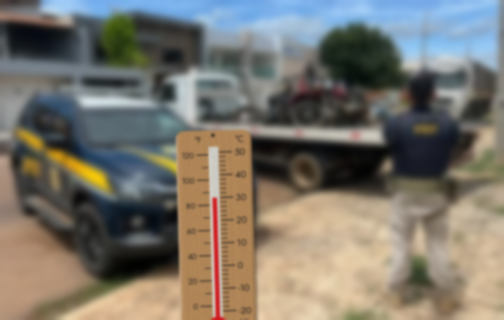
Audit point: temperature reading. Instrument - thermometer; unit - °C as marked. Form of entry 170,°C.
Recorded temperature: 30,°C
